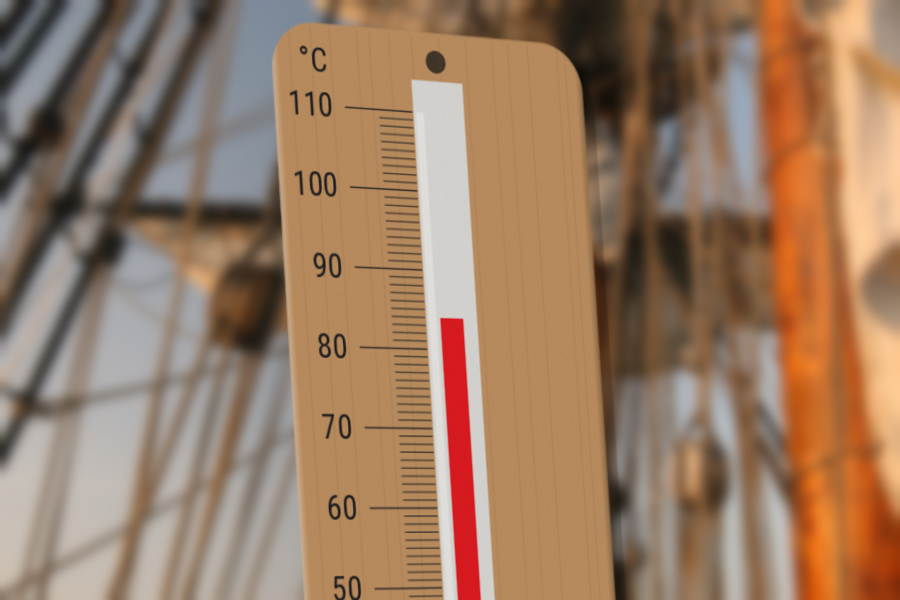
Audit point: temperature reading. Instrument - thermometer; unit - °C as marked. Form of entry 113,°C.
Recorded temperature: 84,°C
